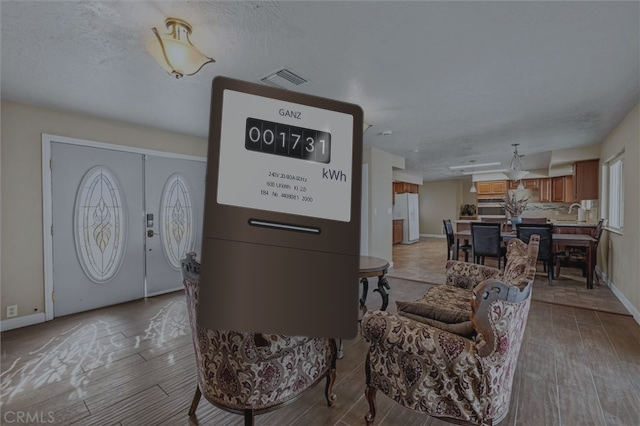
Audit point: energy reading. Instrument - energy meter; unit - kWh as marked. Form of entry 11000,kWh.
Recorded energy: 1731,kWh
